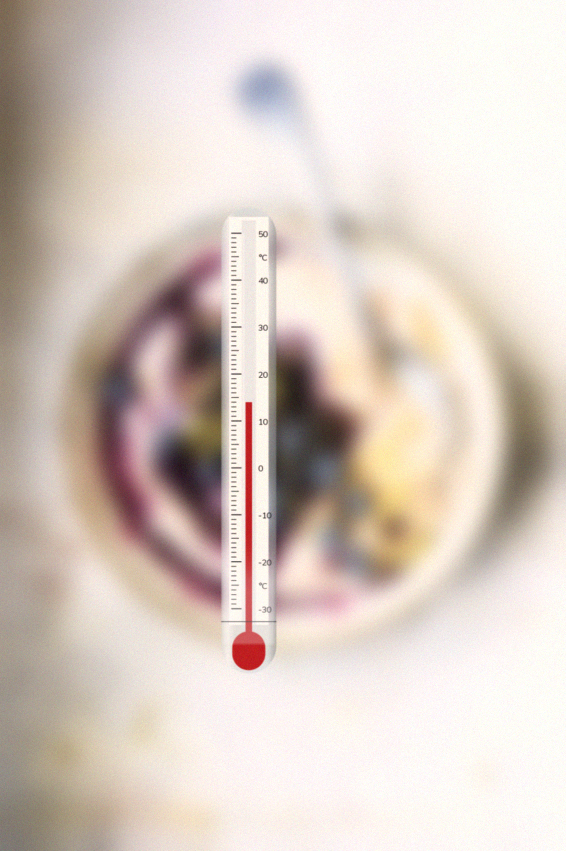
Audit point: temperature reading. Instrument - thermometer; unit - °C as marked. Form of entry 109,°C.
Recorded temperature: 14,°C
